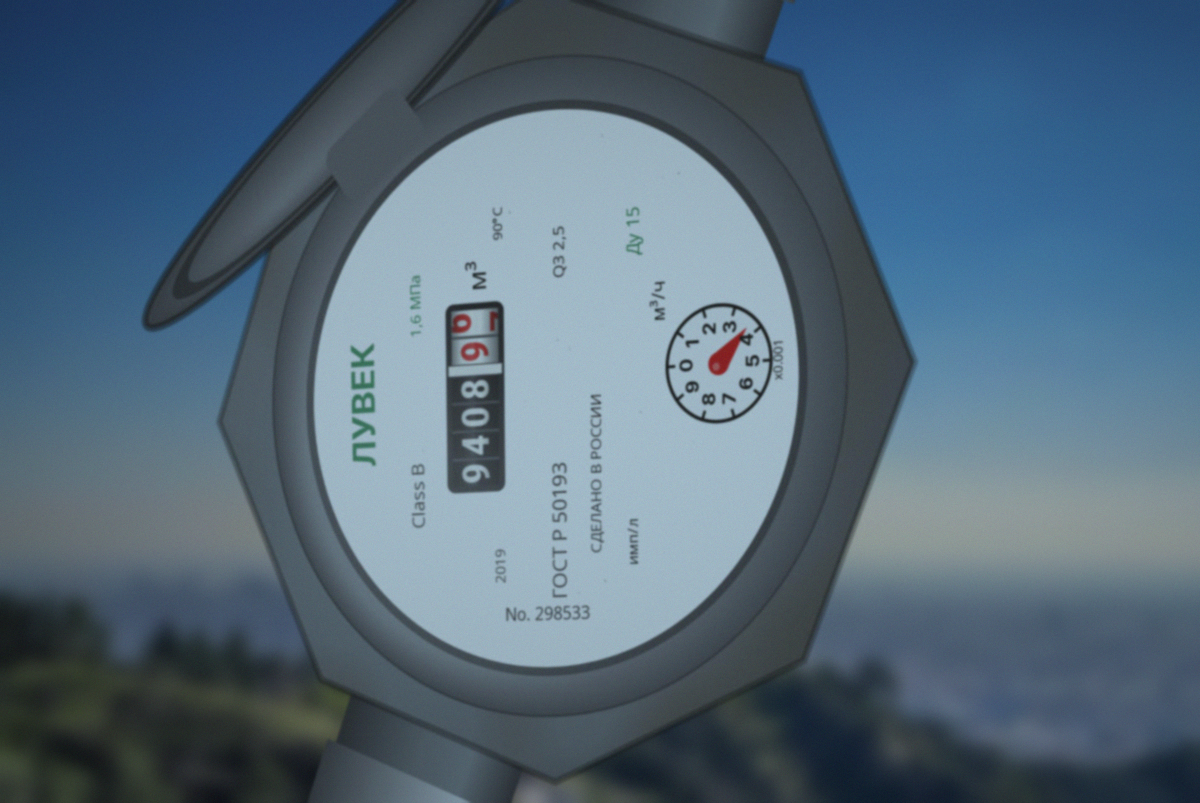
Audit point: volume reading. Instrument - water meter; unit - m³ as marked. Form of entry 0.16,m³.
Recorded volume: 9408.963,m³
